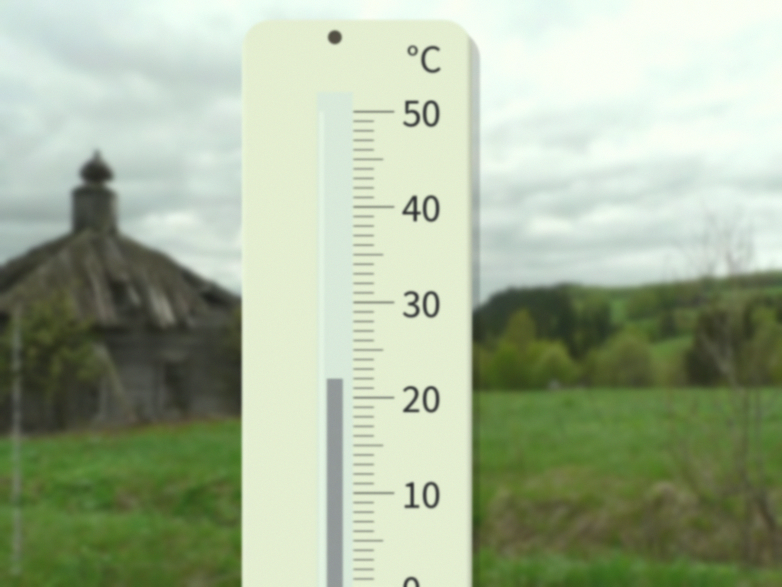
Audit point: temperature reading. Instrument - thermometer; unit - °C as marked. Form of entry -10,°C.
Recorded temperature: 22,°C
